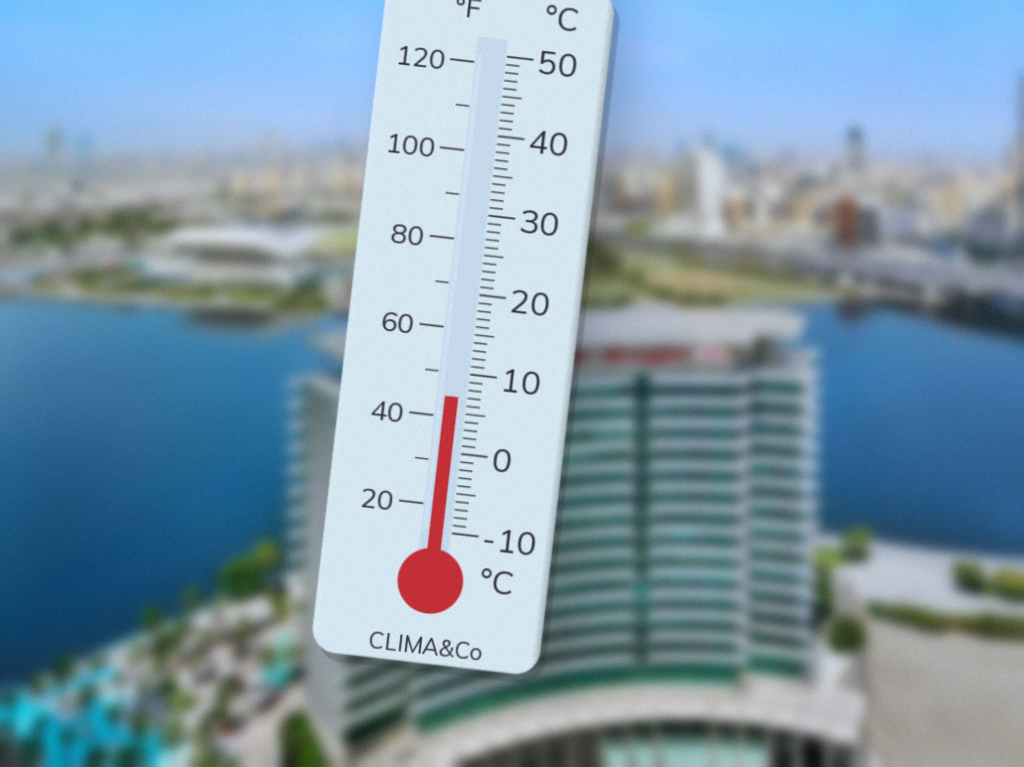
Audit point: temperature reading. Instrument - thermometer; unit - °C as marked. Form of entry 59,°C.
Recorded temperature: 7,°C
